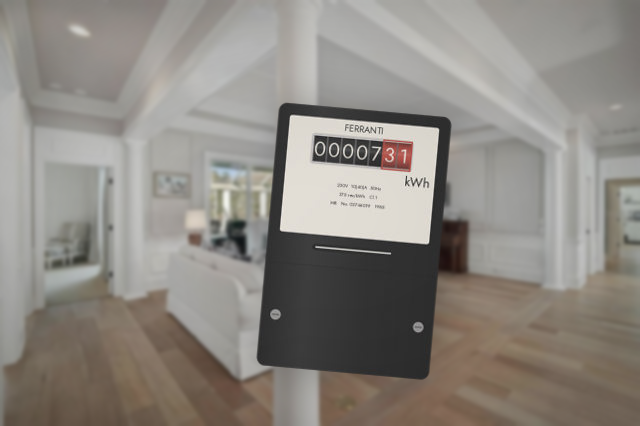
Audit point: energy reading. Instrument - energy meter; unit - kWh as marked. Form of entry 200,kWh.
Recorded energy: 7.31,kWh
